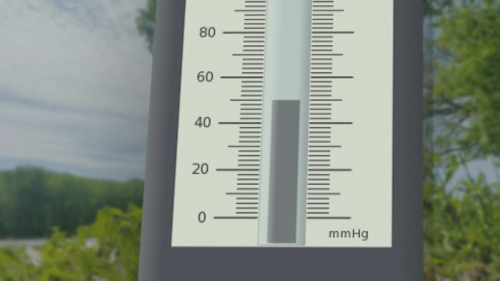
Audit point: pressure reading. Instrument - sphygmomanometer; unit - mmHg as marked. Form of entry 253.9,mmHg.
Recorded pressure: 50,mmHg
